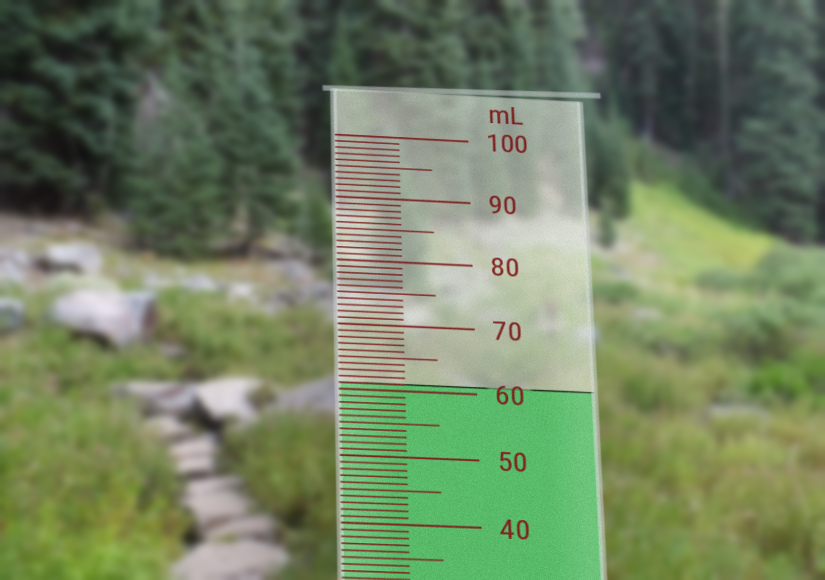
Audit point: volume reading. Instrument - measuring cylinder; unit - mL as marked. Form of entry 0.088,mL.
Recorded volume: 61,mL
